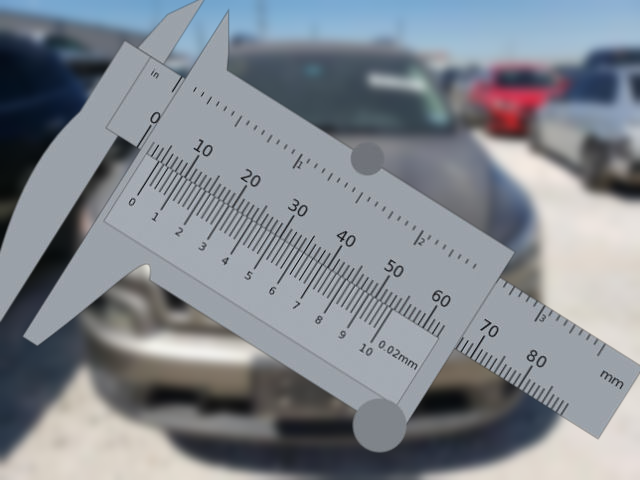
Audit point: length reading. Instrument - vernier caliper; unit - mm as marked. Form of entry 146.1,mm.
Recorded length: 4.6,mm
